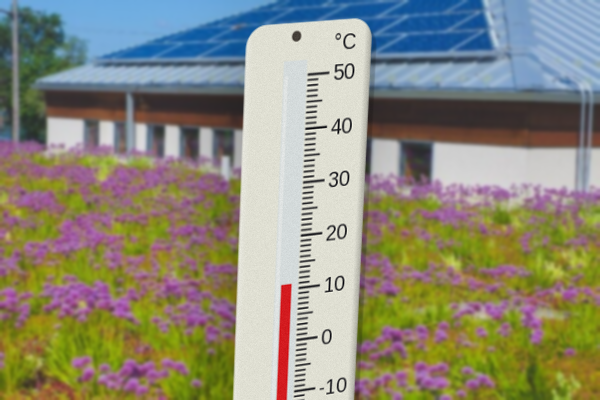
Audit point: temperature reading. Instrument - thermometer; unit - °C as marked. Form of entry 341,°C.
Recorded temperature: 11,°C
